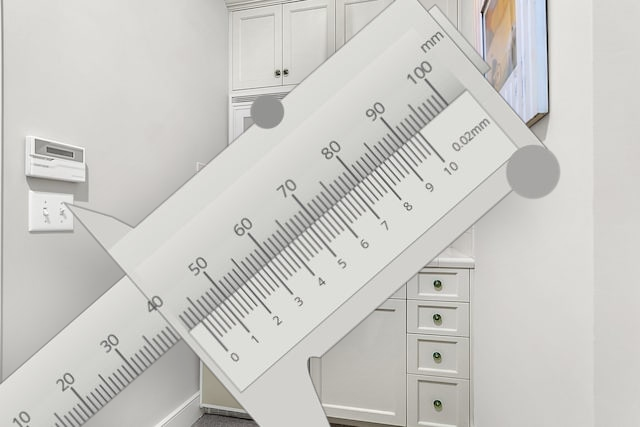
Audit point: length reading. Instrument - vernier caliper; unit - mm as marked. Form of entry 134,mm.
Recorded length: 44.2,mm
